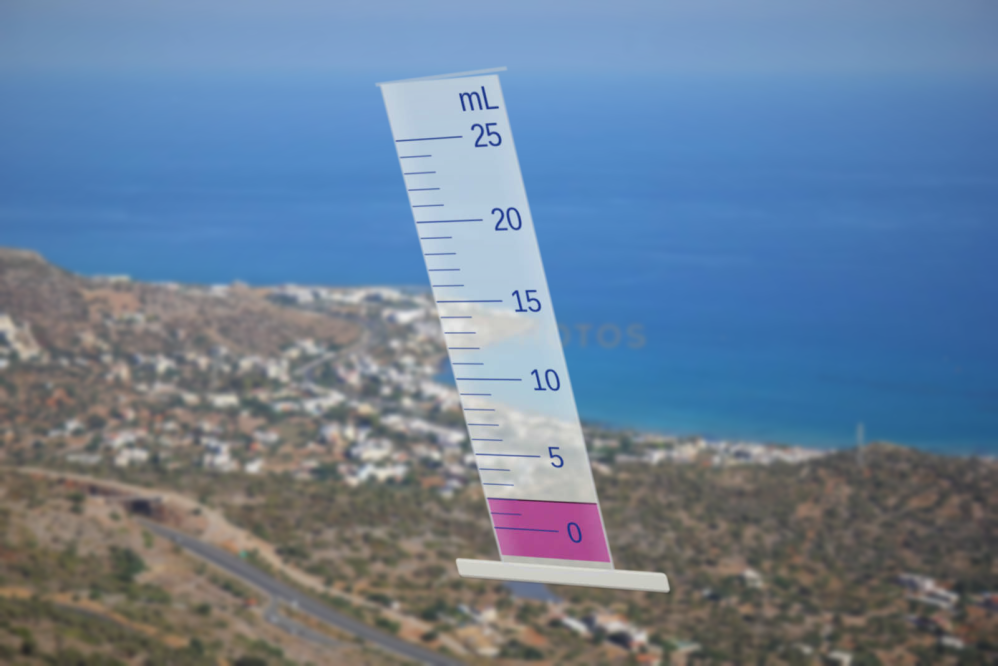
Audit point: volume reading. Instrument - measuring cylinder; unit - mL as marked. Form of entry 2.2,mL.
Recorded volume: 2,mL
